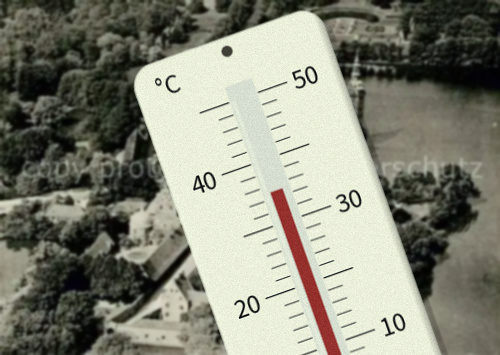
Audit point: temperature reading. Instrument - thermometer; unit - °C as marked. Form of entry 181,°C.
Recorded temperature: 35,°C
